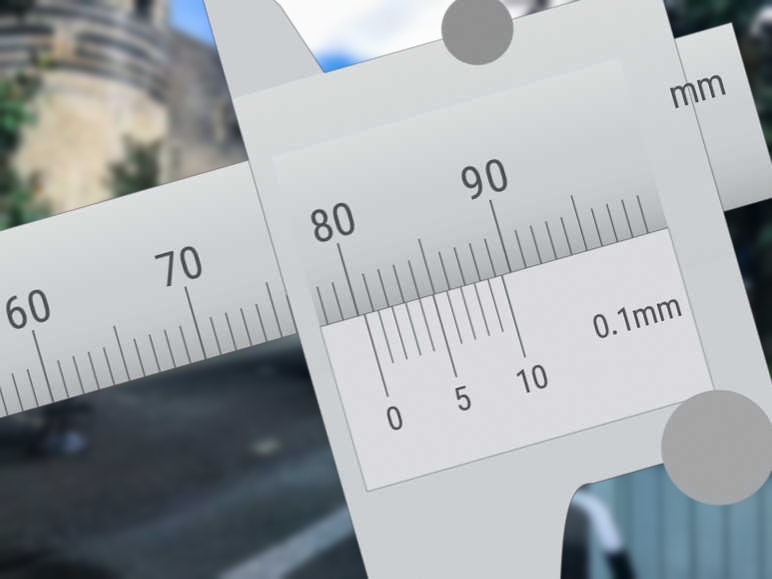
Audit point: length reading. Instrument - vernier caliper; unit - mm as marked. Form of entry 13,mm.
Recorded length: 80.4,mm
